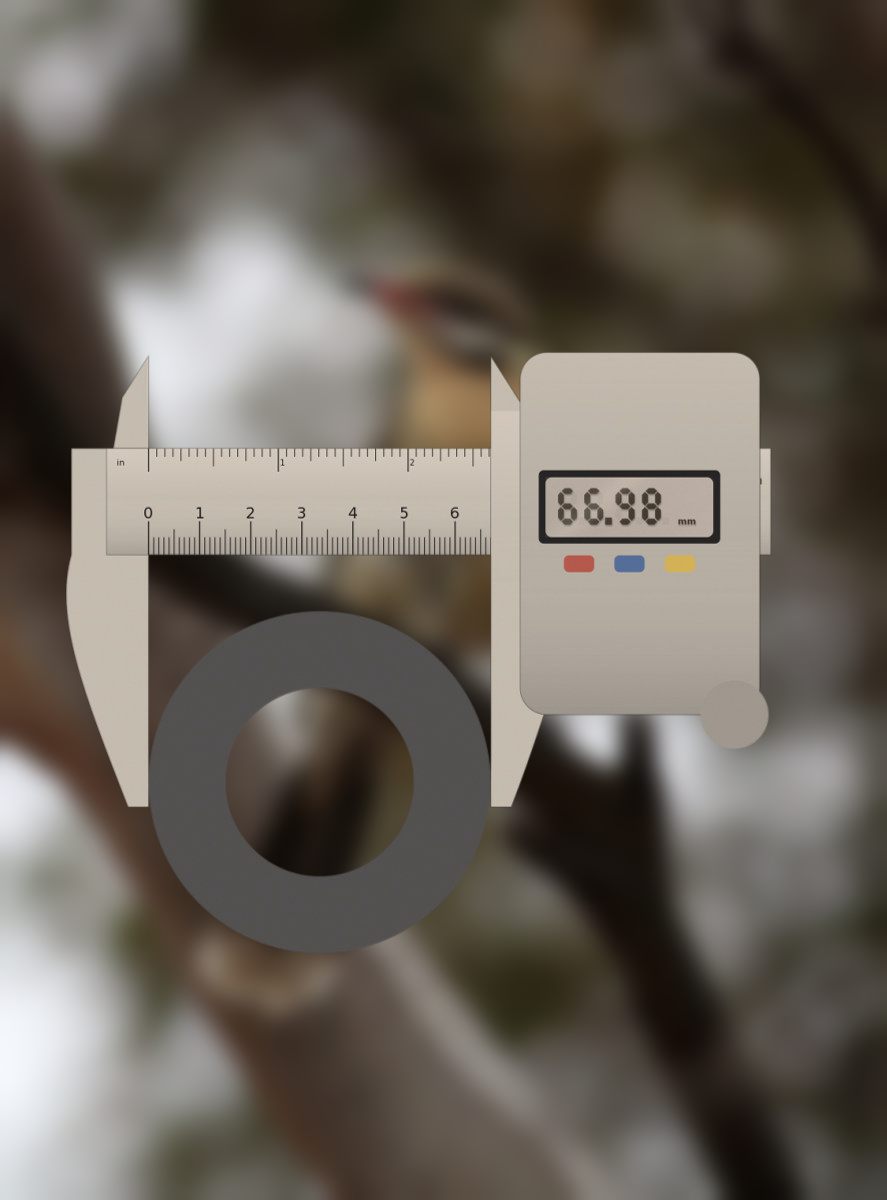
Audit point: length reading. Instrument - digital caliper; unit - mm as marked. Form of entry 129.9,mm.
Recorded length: 66.98,mm
